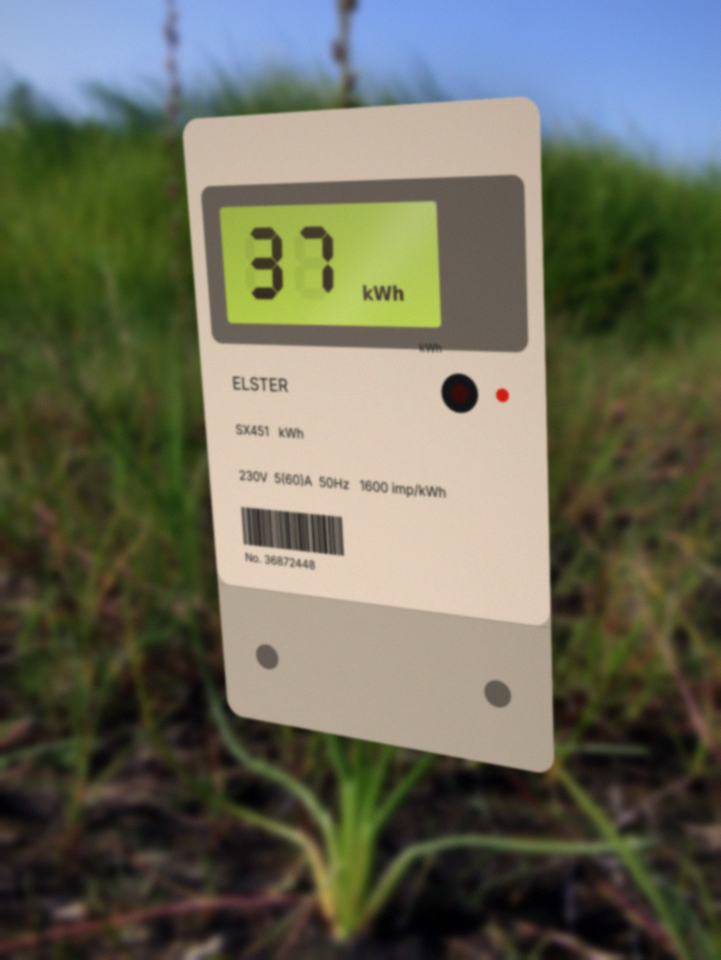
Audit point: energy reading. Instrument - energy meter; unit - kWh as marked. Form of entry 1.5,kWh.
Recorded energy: 37,kWh
